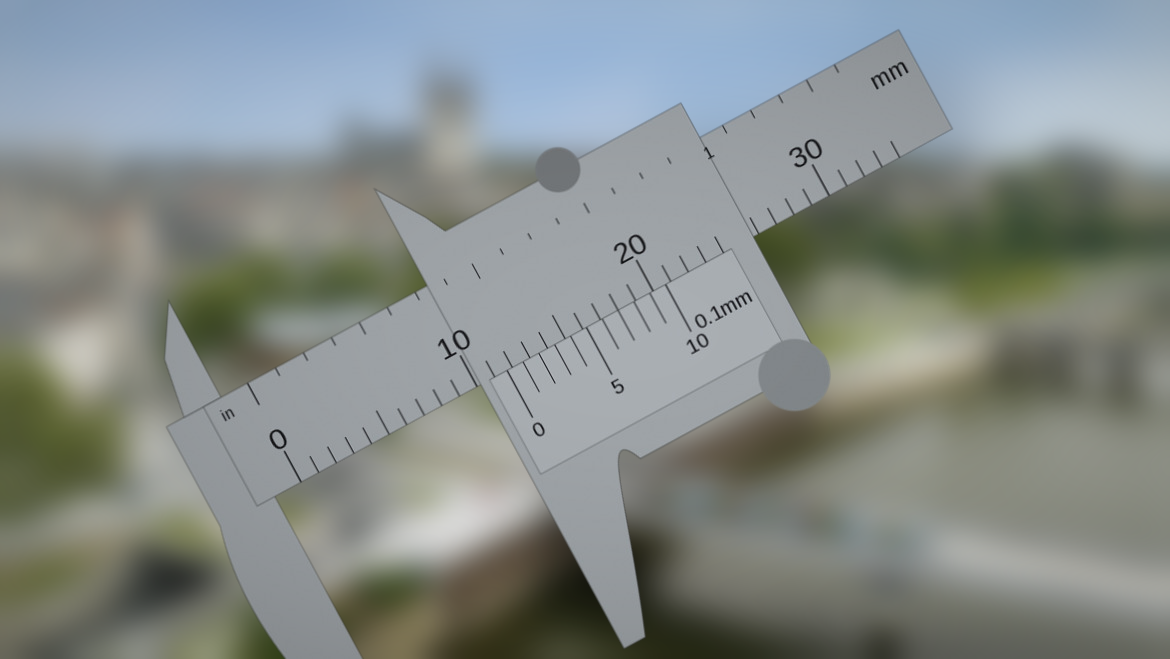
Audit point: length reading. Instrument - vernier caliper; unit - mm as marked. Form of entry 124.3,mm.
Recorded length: 11.7,mm
